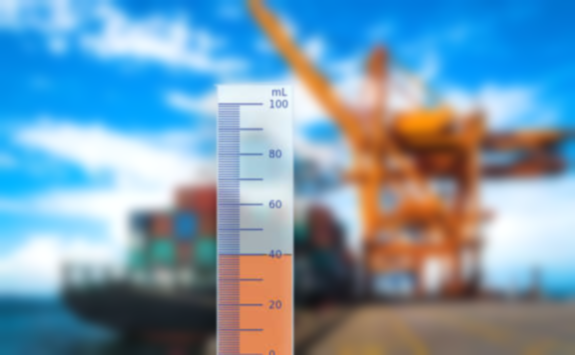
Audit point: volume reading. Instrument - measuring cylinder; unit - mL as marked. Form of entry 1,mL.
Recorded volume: 40,mL
